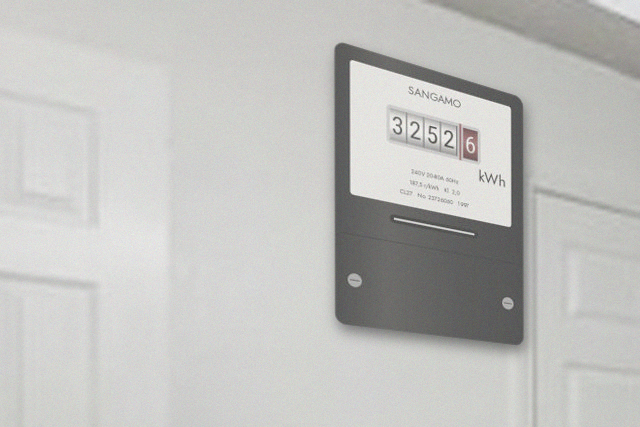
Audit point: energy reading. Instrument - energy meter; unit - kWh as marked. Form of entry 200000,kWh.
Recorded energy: 3252.6,kWh
